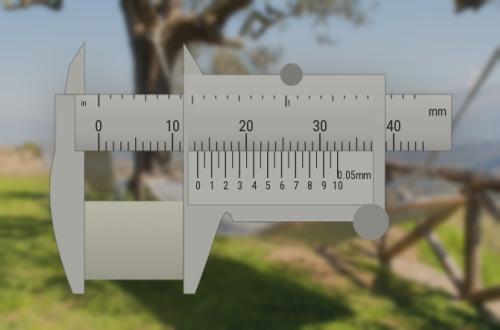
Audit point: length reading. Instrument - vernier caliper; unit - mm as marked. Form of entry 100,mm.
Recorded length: 13.4,mm
